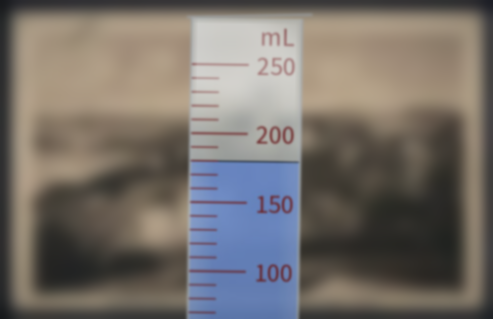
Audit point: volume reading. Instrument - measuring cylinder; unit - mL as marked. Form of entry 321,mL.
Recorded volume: 180,mL
